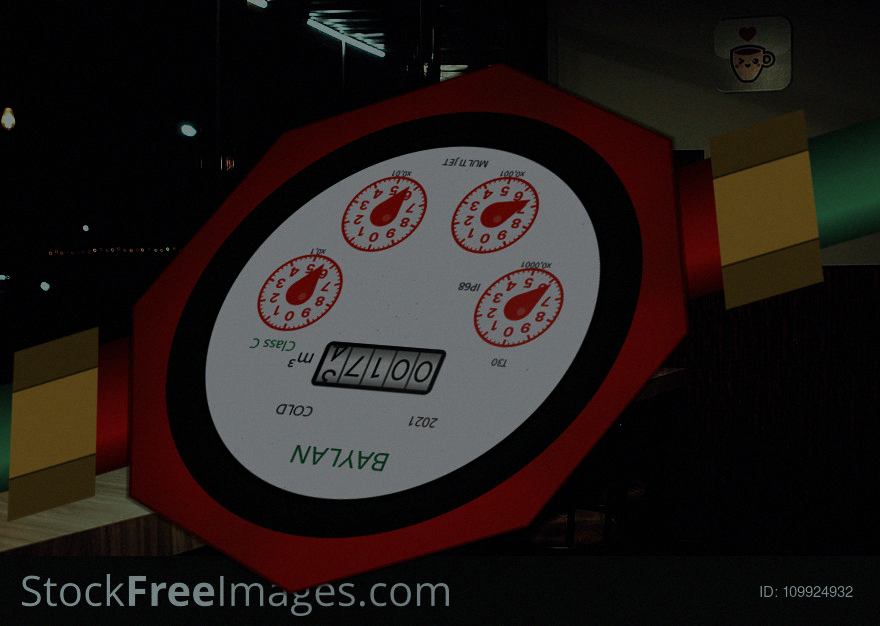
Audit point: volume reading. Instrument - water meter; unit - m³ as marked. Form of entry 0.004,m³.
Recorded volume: 173.5566,m³
